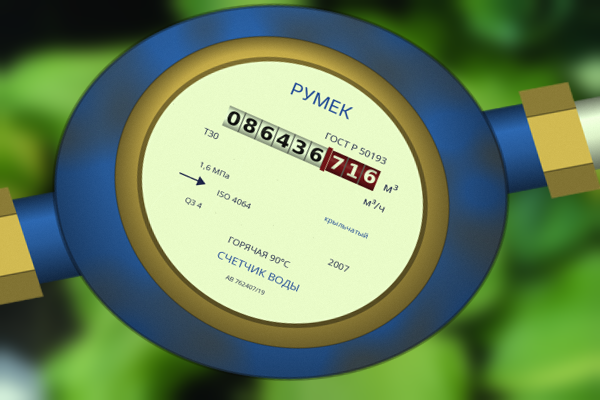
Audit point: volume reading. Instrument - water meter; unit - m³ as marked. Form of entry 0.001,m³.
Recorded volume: 86436.716,m³
